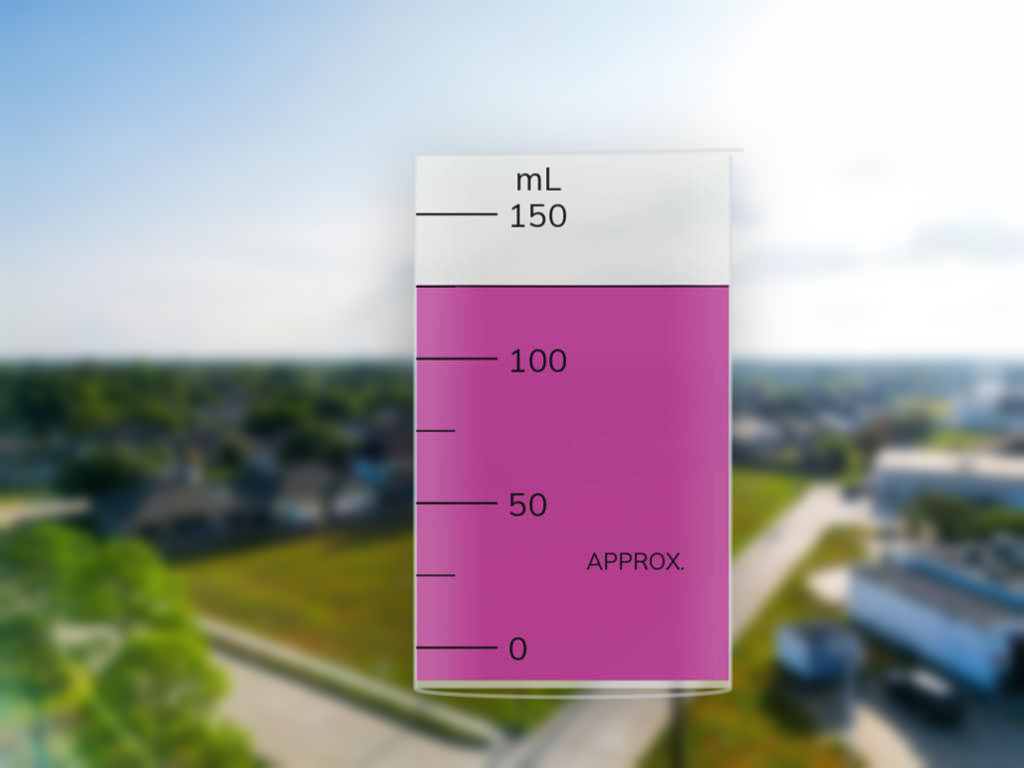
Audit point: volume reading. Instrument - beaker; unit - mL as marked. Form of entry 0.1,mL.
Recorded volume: 125,mL
